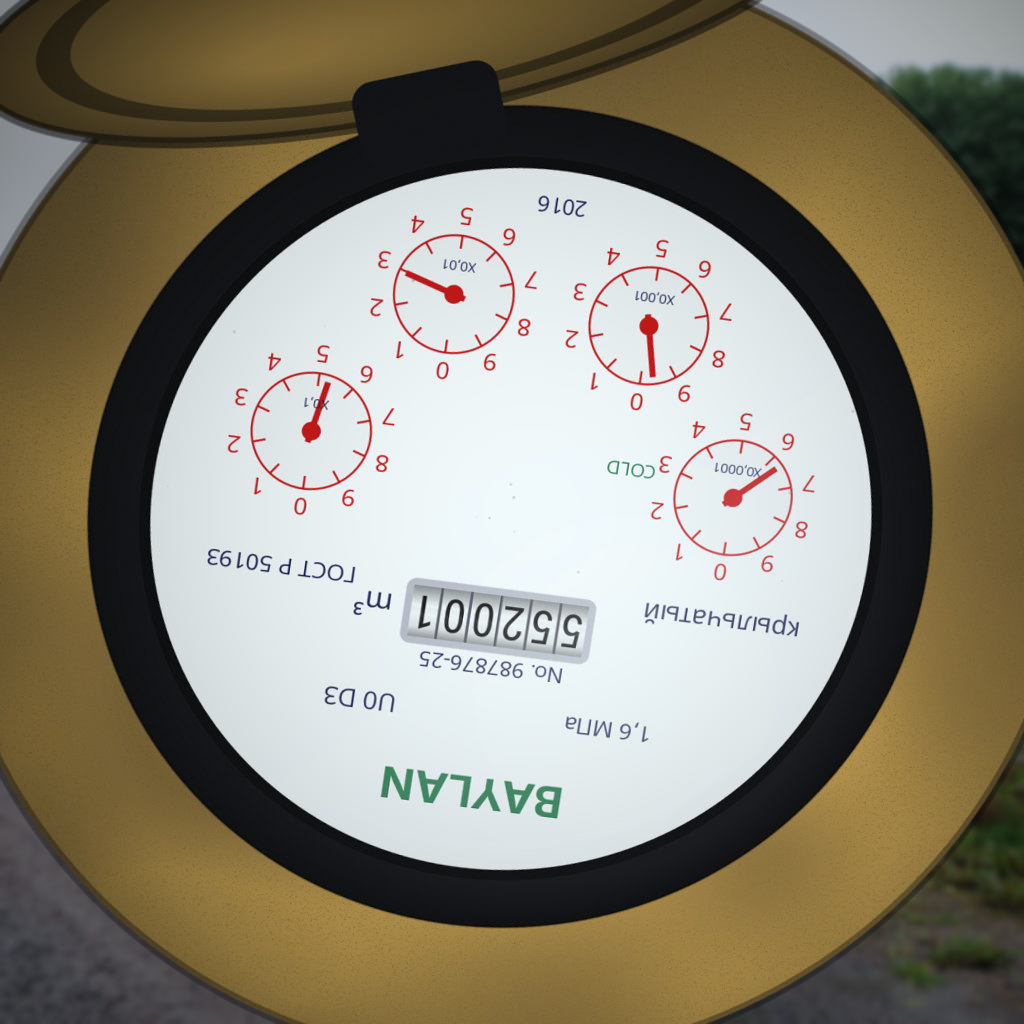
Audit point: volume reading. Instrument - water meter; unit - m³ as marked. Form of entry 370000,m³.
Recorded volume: 552001.5296,m³
